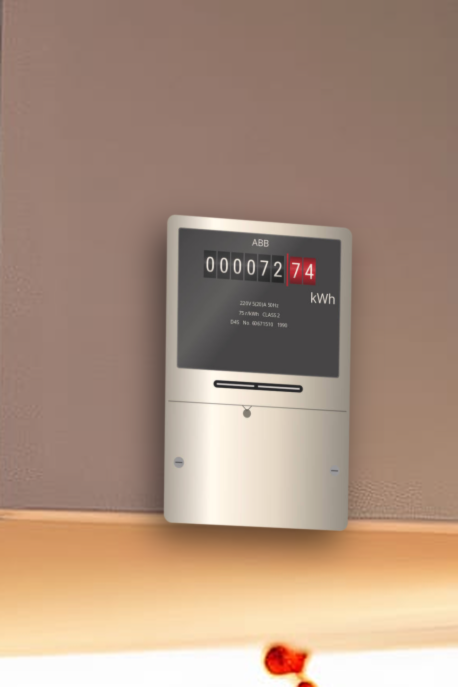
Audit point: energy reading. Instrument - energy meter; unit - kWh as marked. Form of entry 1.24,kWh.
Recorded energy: 72.74,kWh
